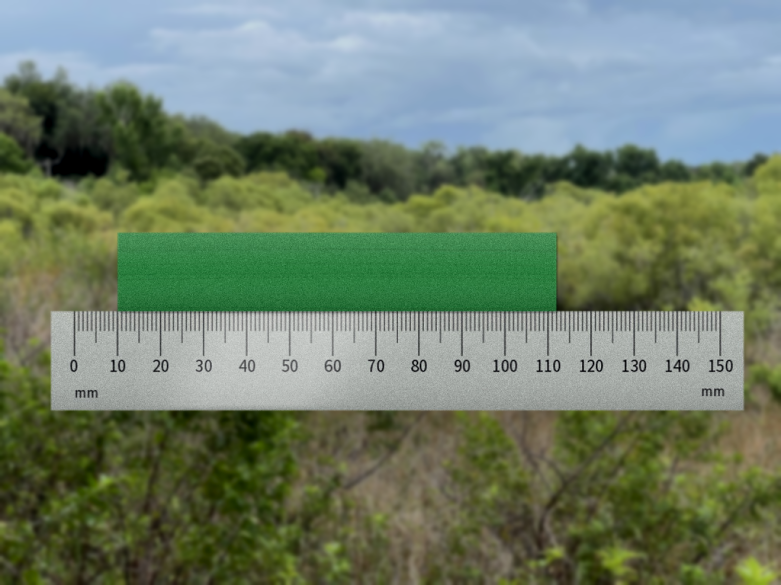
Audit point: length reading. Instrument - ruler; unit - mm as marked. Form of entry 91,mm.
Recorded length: 102,mm
